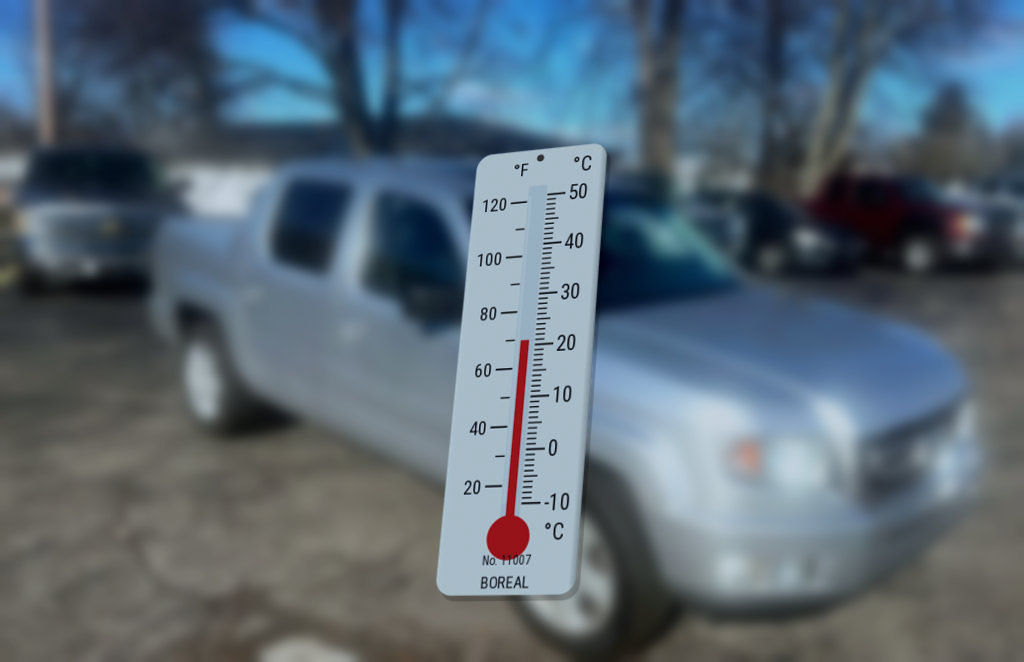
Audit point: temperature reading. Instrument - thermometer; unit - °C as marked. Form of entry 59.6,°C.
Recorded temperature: 21,°C
